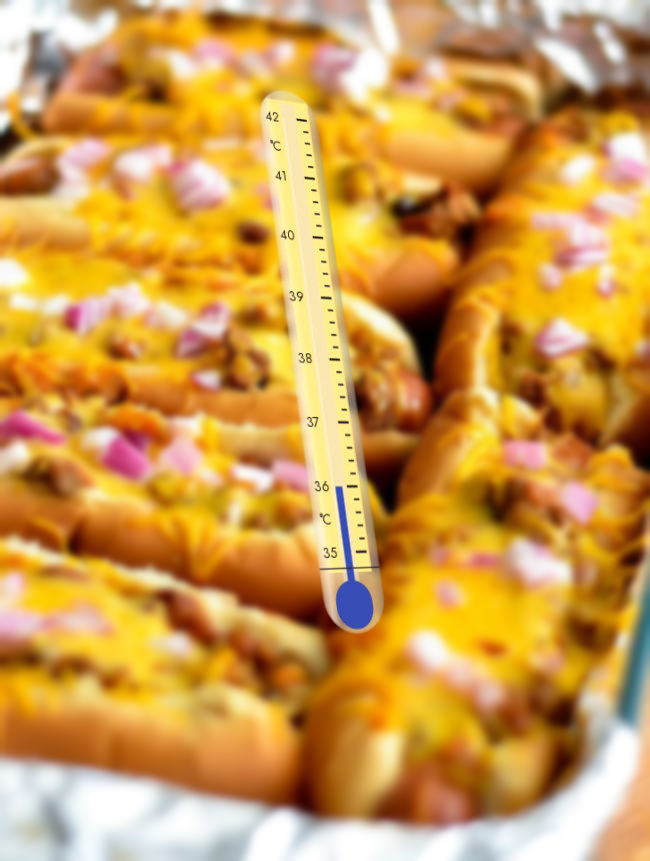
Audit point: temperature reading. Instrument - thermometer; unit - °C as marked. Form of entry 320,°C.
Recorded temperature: 36,°C
